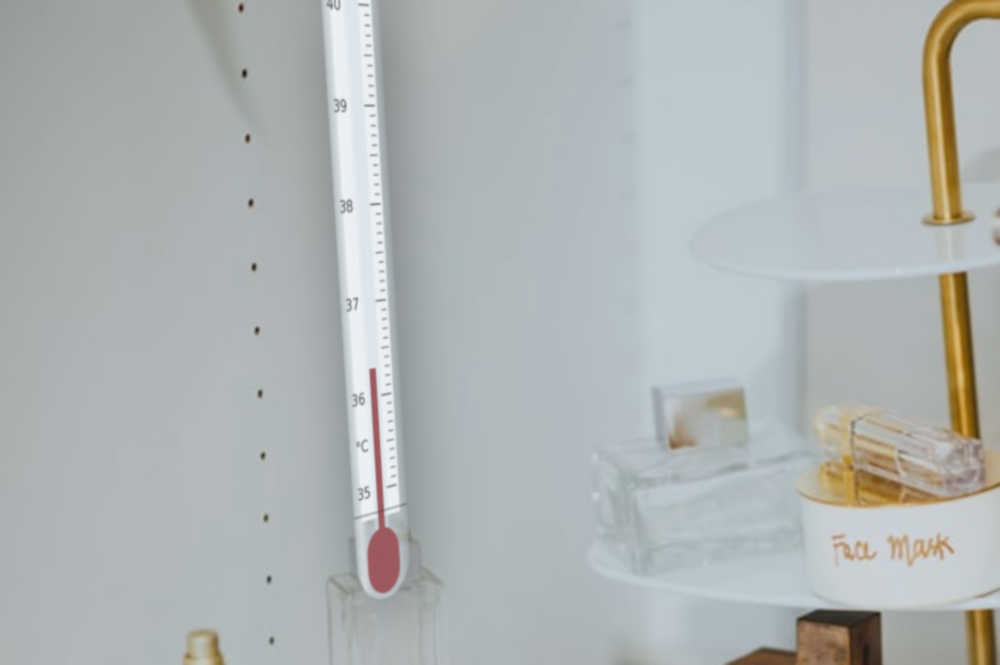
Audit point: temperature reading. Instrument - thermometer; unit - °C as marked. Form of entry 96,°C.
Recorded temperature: 36.3,°C
